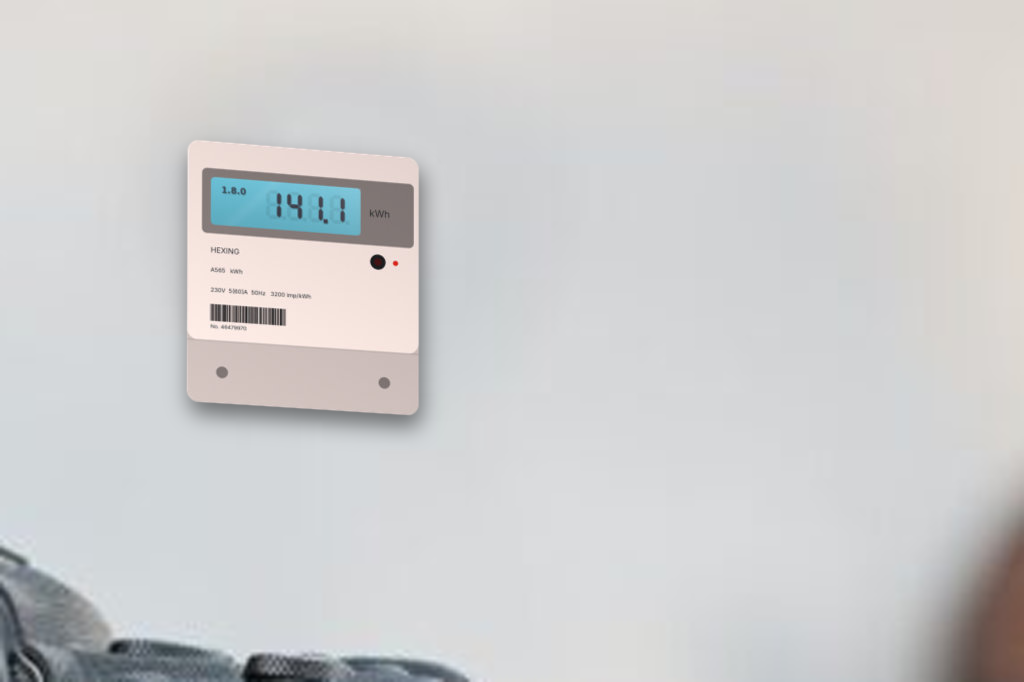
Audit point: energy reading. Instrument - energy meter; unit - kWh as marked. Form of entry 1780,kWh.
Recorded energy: 141.1,kWh
